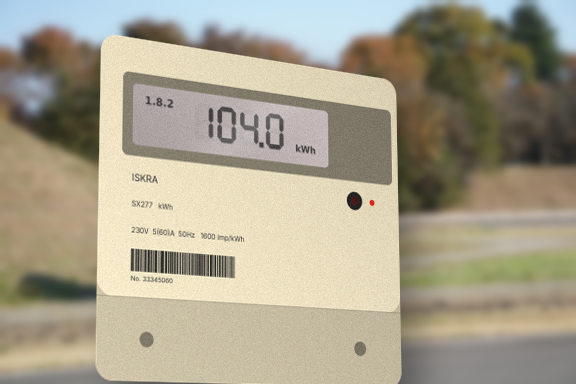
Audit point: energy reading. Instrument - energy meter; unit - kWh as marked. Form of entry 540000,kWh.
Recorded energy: 104.0,kWh
